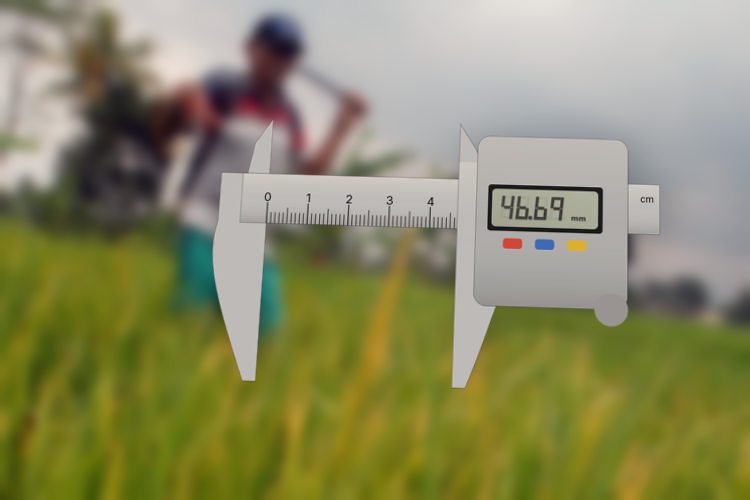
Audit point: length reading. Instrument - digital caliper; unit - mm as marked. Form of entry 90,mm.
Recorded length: 46.69,mm
